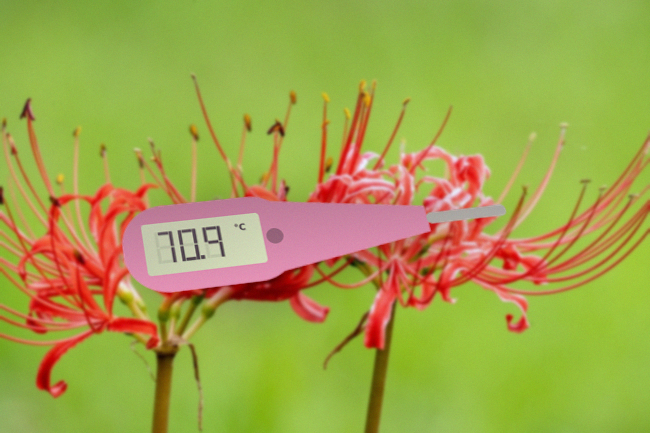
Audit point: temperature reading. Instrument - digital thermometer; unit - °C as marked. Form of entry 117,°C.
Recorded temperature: 70.9,°C
